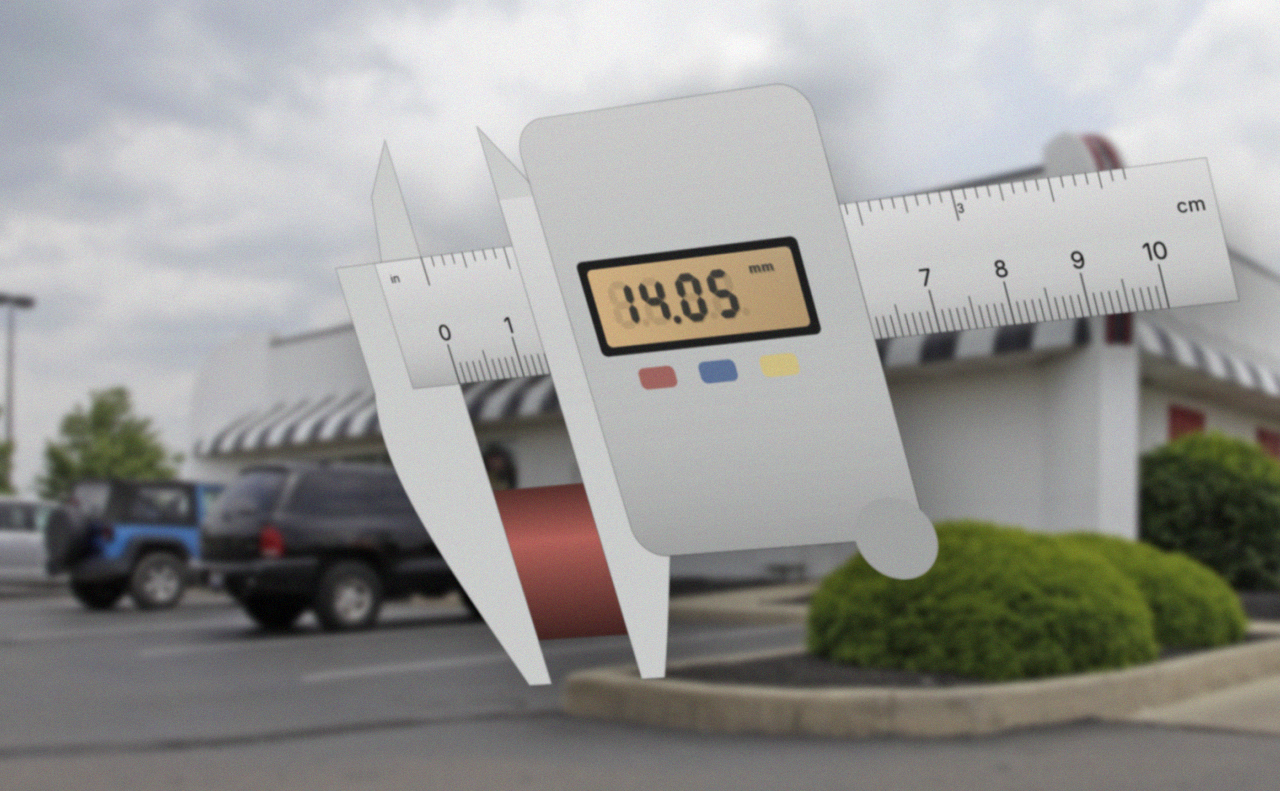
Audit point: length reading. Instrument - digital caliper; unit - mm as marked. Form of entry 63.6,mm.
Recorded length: 14.05,mm
